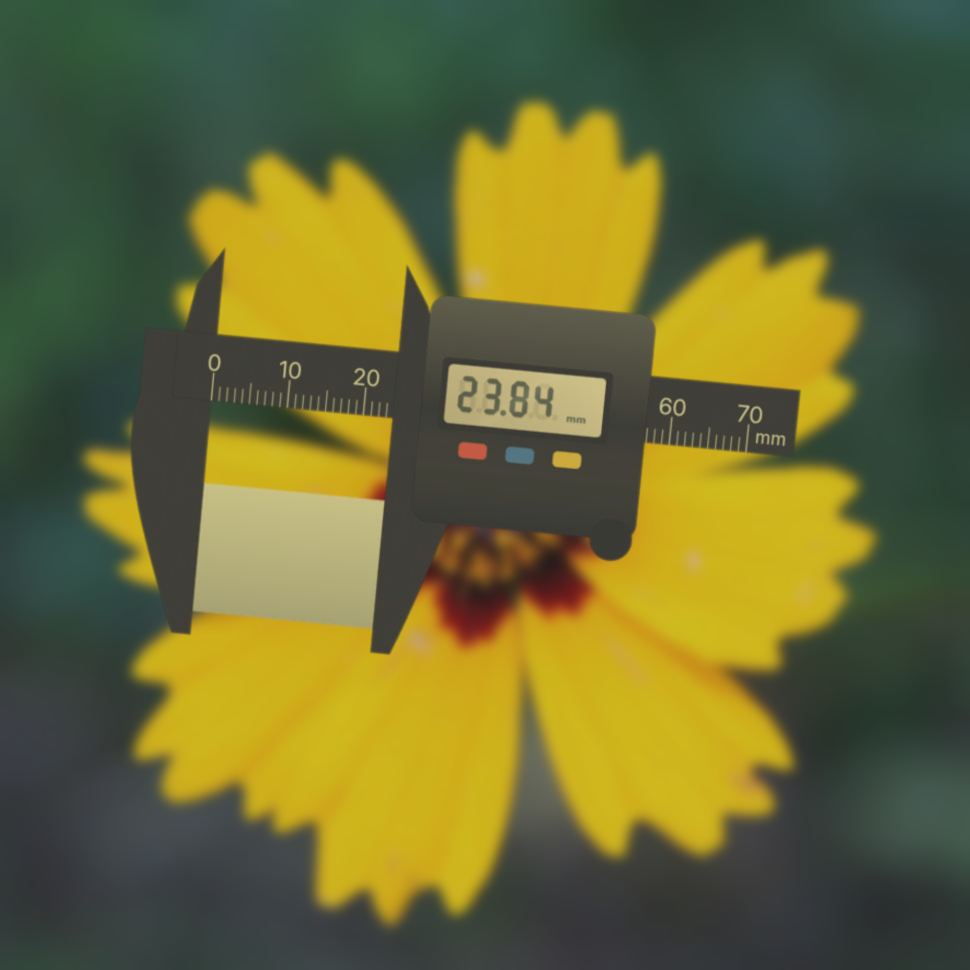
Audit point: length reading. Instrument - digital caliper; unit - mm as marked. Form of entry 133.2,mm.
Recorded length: 23.84,mm
